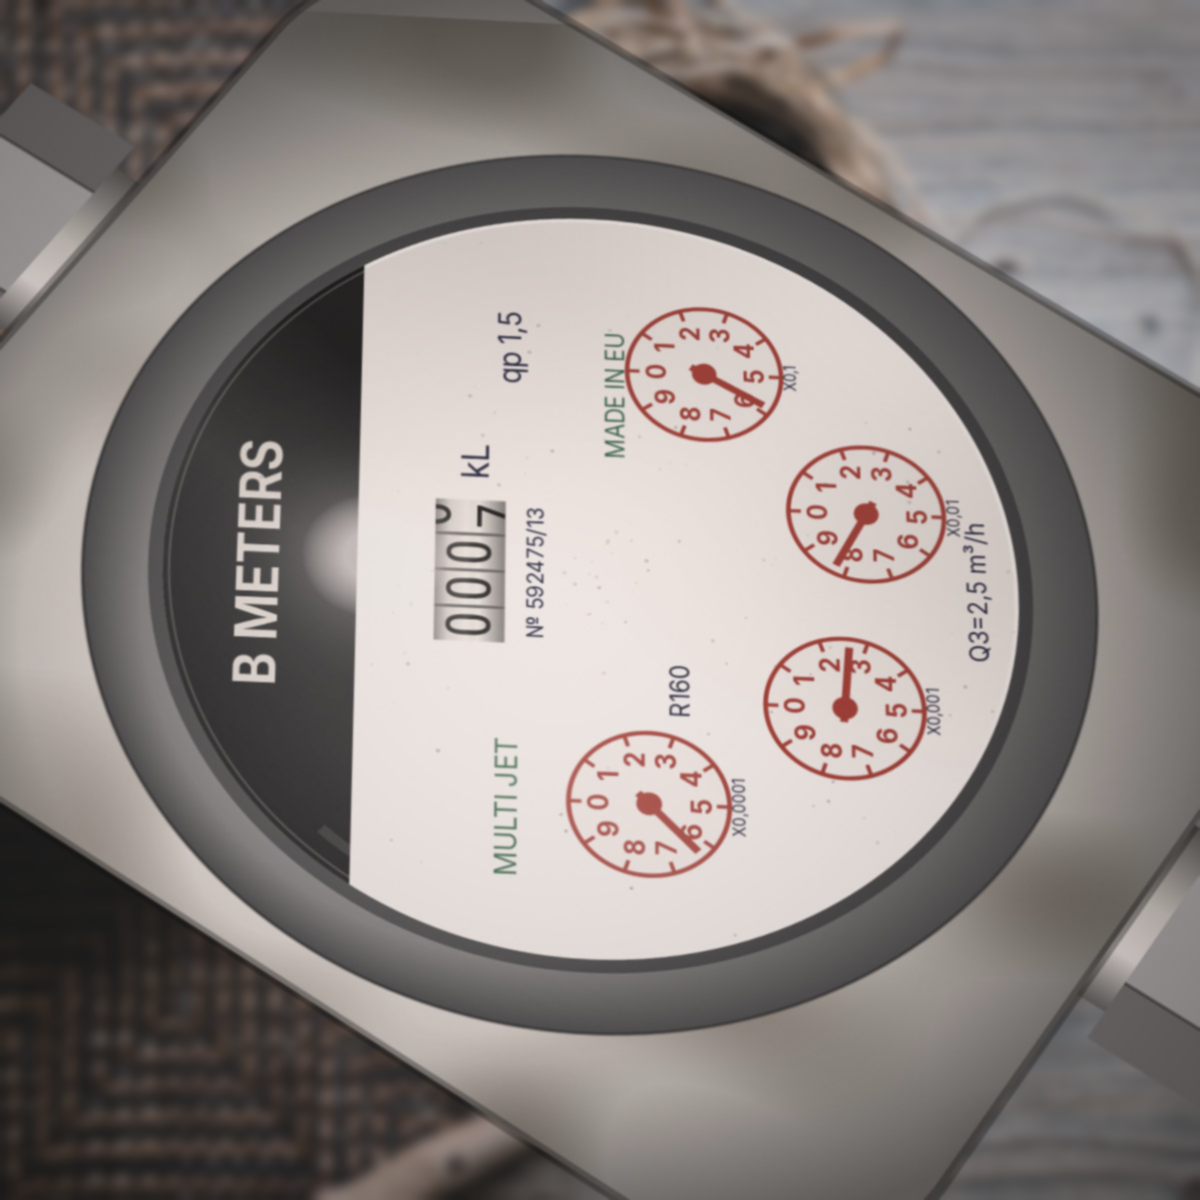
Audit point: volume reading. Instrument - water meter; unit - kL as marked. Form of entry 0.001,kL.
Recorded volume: 6.5826,kL
